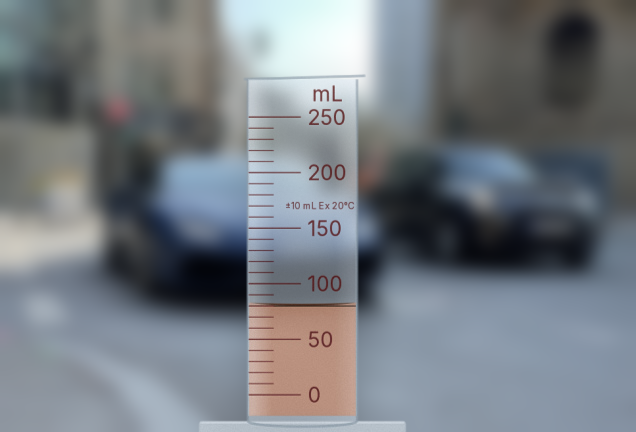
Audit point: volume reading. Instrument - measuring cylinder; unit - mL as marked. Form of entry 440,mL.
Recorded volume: 80,mL
